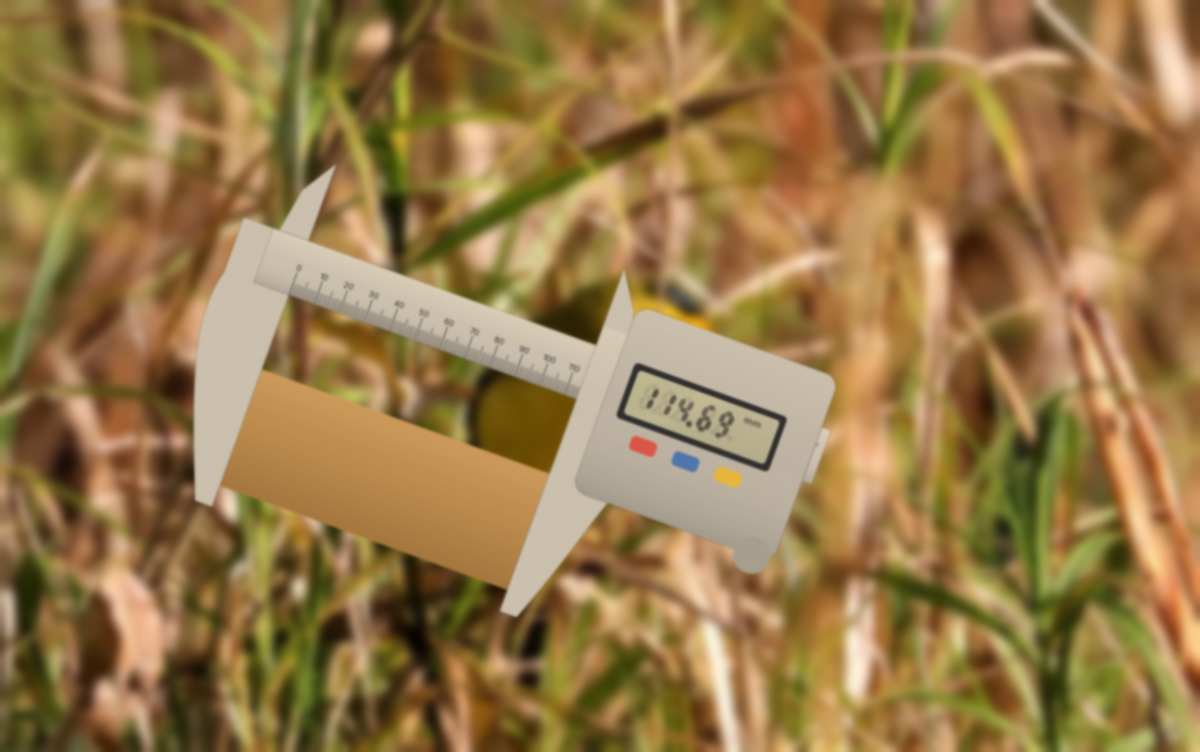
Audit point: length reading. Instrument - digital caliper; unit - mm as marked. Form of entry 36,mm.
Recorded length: 114.69,mm
